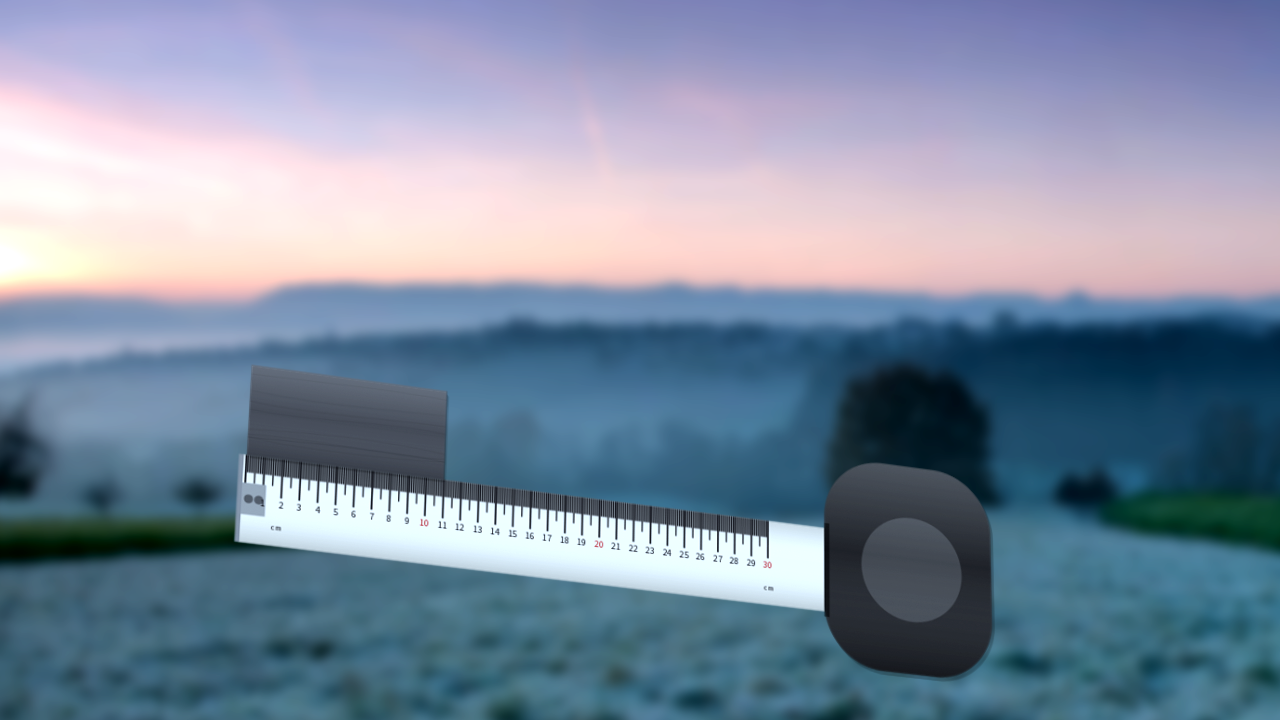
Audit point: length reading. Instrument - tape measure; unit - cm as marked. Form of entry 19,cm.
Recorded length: 11,cm
